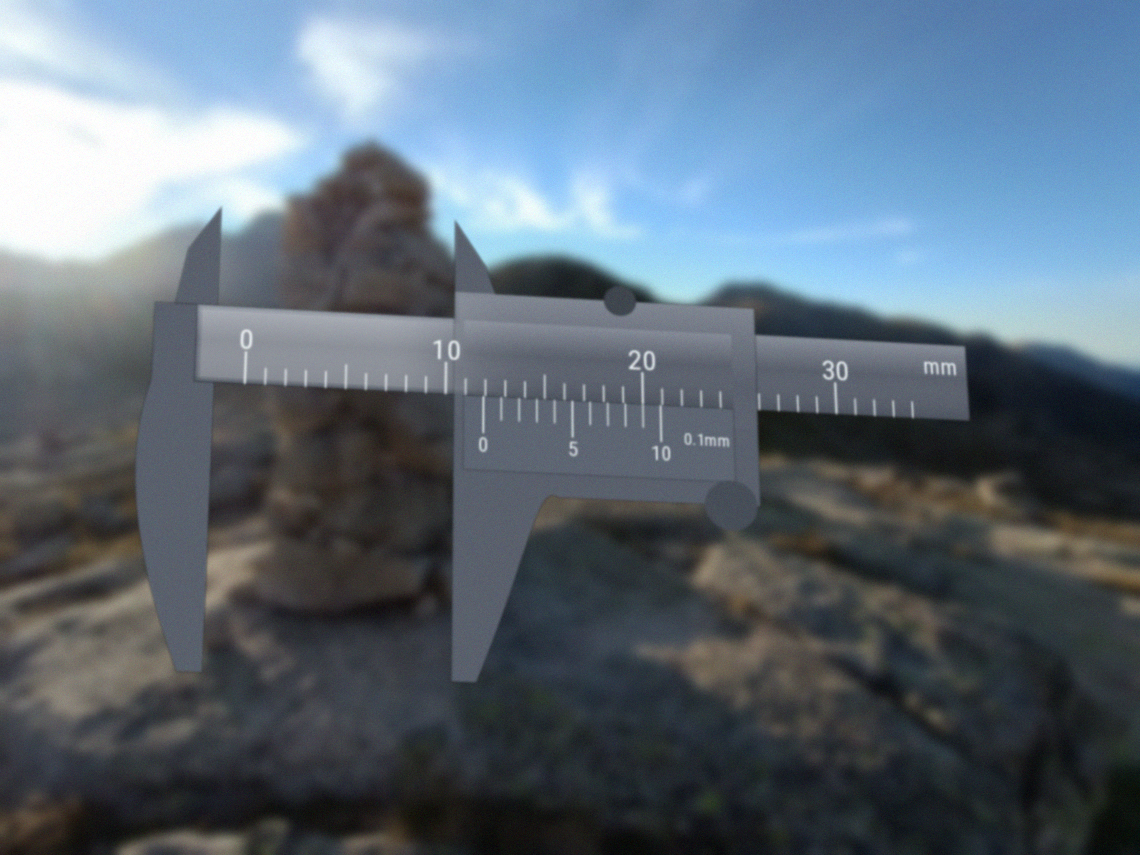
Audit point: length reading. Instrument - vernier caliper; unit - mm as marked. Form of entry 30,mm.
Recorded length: 11.9,mm
